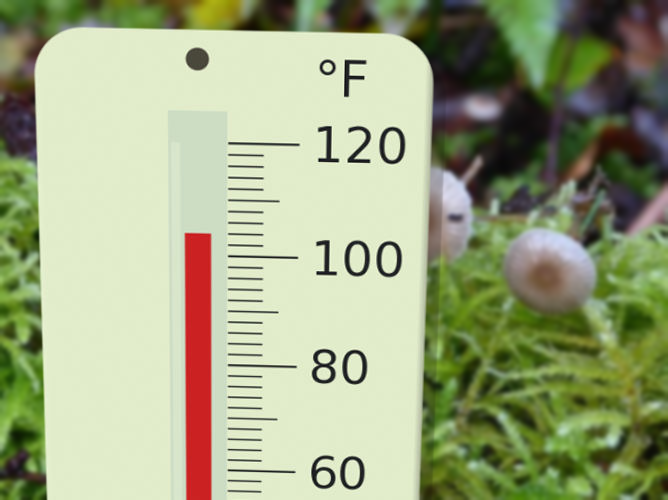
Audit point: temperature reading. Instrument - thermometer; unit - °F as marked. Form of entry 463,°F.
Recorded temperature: 104,°F
